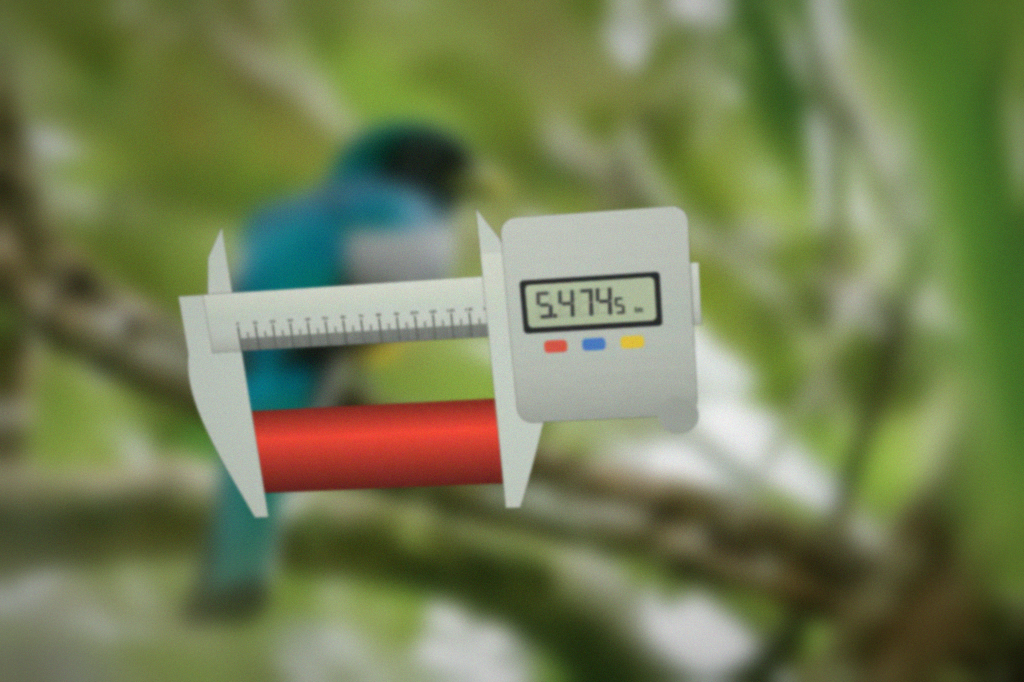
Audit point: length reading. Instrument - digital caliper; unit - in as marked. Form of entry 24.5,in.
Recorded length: 5.4745,in
